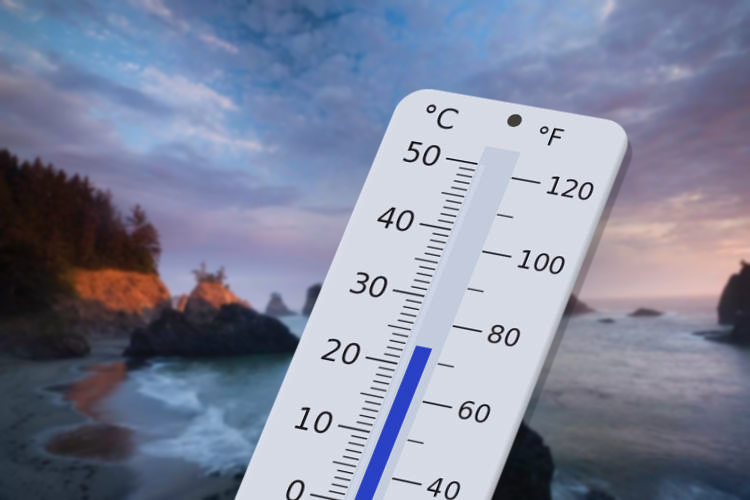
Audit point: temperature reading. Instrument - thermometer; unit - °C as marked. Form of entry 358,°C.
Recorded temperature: 23,°C
